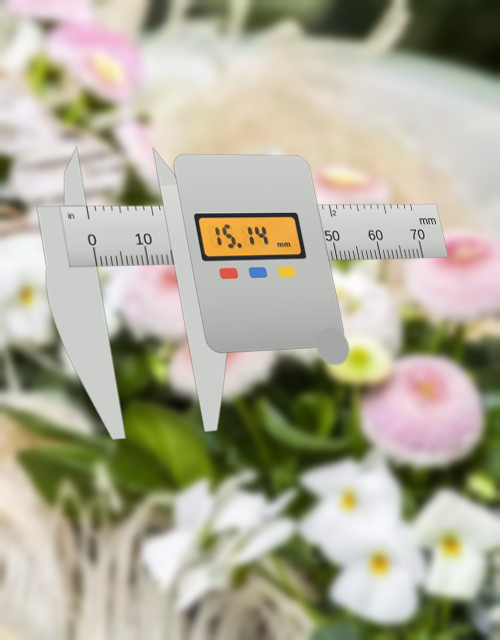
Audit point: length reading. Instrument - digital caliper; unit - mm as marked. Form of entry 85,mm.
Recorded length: 15.14,mm
